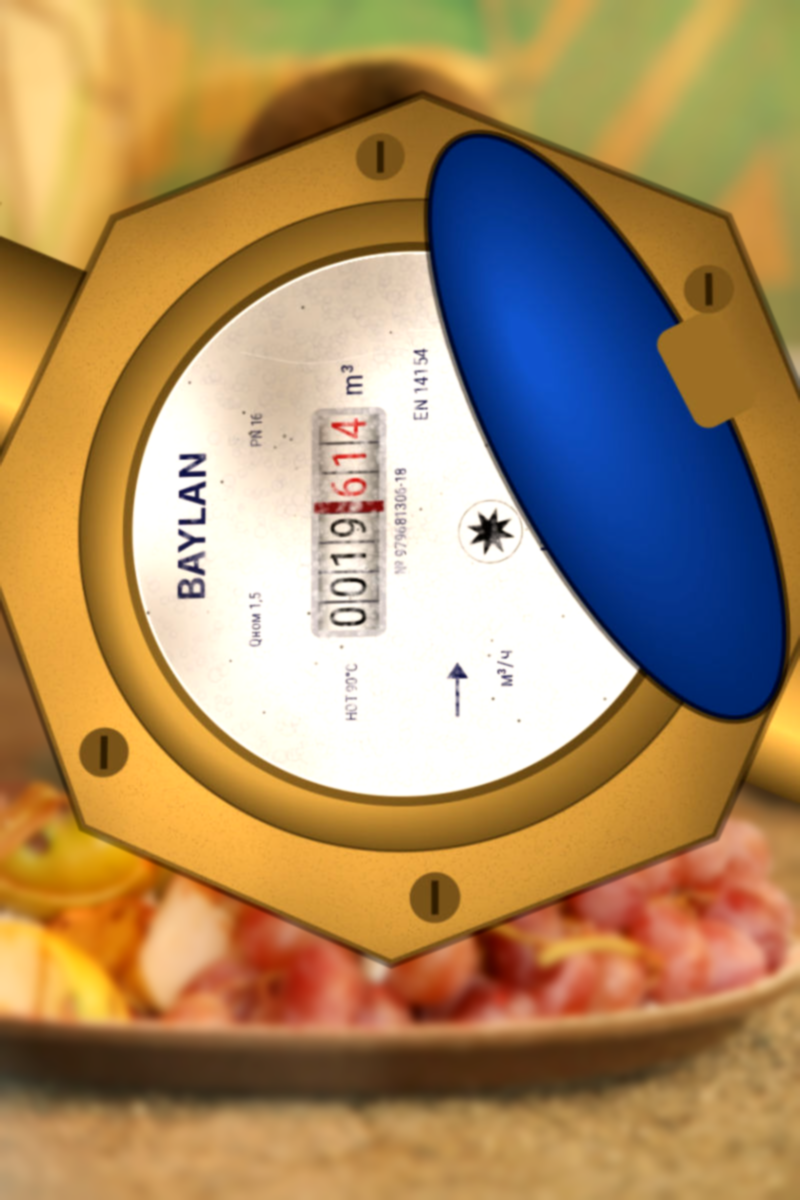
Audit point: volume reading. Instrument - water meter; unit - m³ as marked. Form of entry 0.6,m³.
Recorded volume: 19.614,m³
